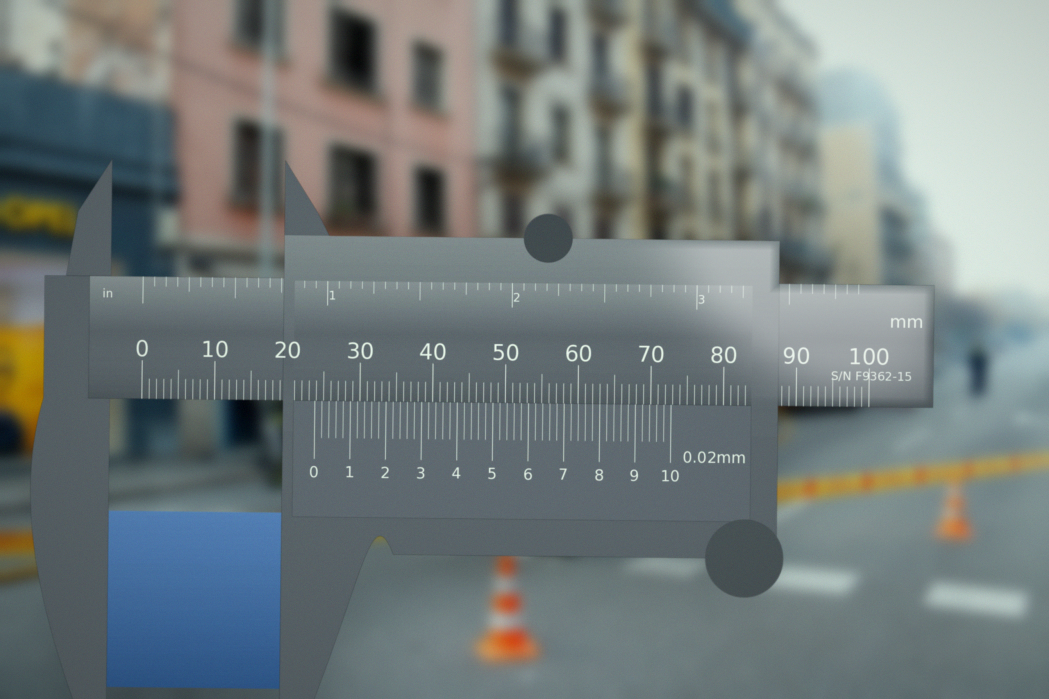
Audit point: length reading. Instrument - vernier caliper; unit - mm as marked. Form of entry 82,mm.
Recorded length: 23.8,mm
